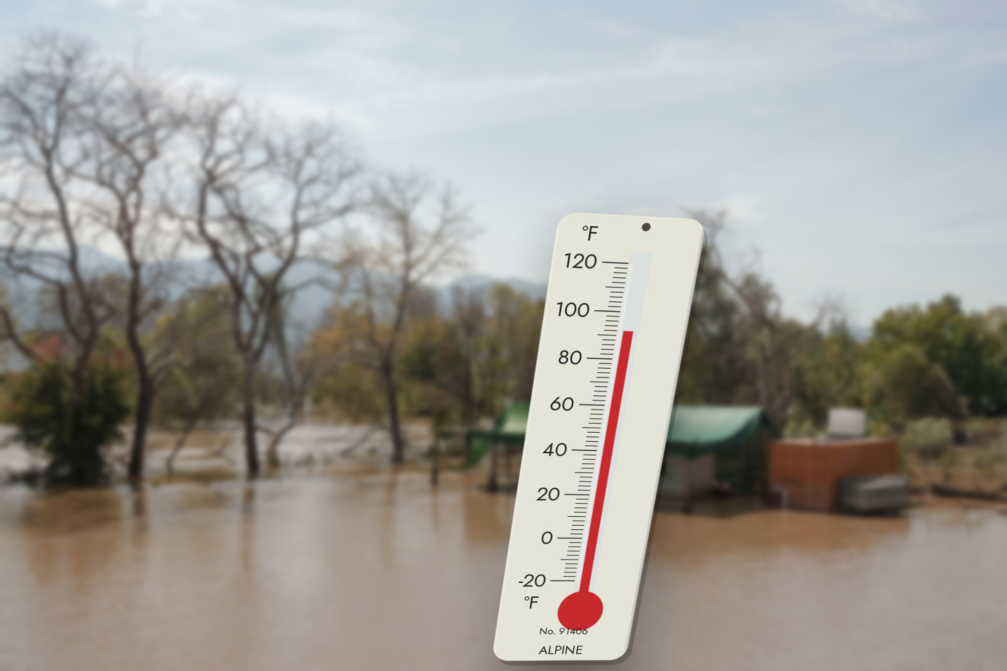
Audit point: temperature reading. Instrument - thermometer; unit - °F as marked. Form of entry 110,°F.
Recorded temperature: 92,°F
